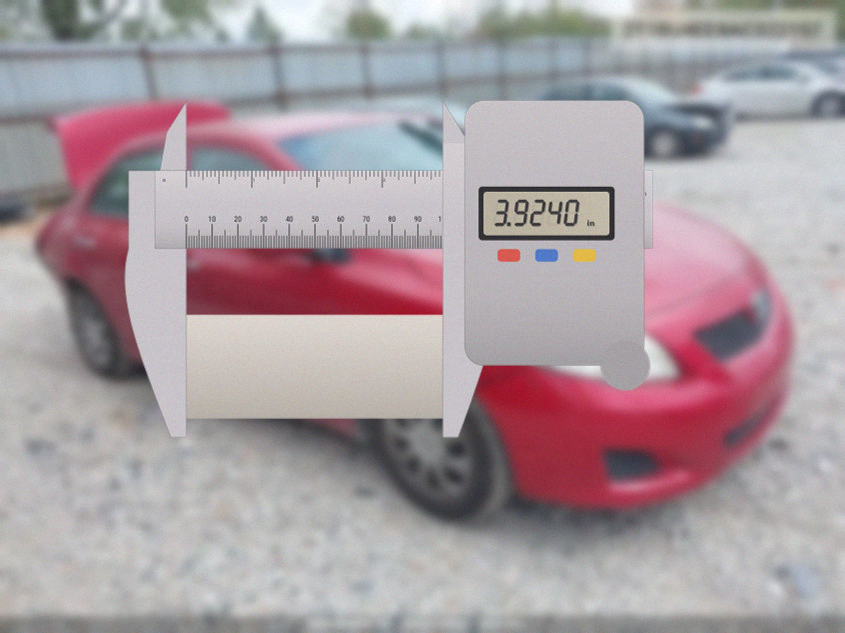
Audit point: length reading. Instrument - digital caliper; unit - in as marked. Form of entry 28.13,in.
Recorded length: 3.9240,in
